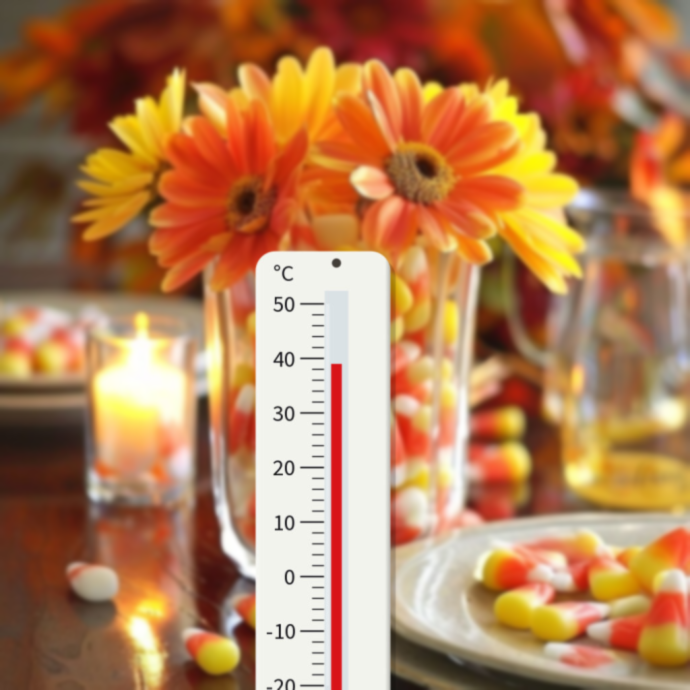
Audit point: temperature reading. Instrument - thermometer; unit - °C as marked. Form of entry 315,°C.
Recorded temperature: 39,°C
